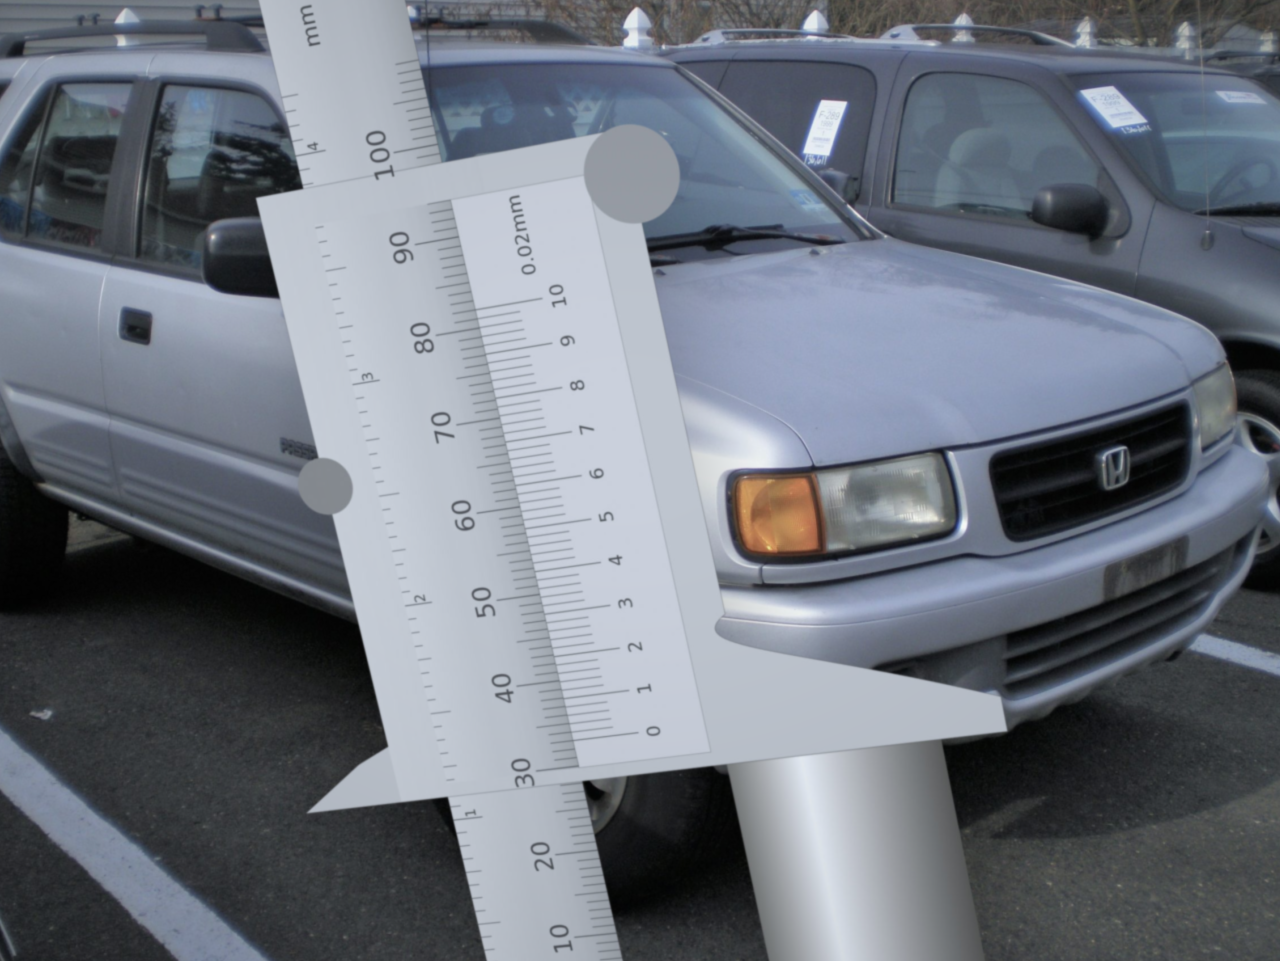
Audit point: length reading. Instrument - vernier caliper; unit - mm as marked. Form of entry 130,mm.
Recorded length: 33.0,mm
